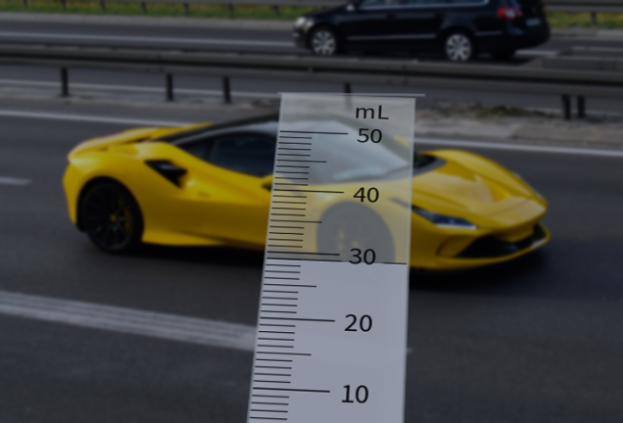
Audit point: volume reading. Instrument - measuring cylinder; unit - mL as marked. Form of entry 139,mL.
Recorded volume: 29,mL
